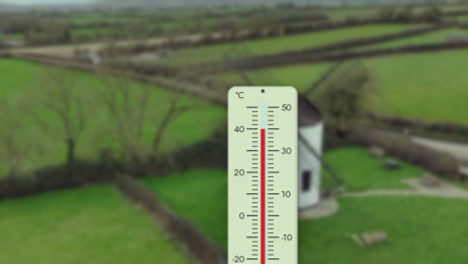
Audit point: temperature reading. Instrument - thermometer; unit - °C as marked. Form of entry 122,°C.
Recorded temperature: 40,°C
